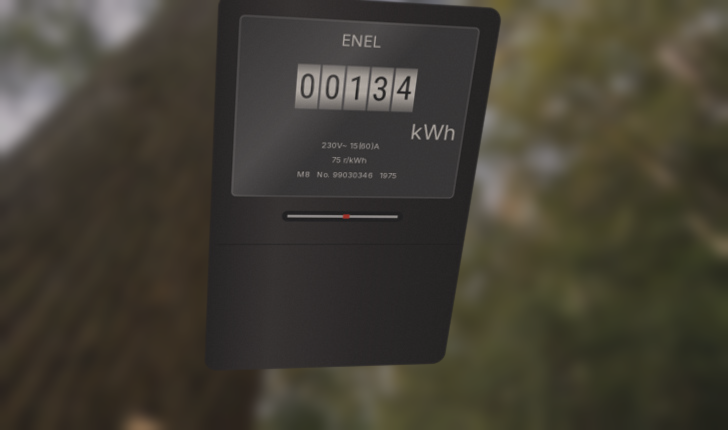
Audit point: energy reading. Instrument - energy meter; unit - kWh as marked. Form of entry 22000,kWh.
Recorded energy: 134,kWh
